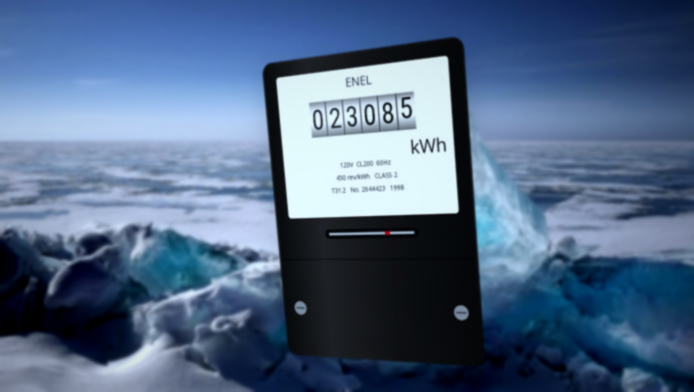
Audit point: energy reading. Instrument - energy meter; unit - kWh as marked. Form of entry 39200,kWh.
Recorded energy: 23085,kWh
